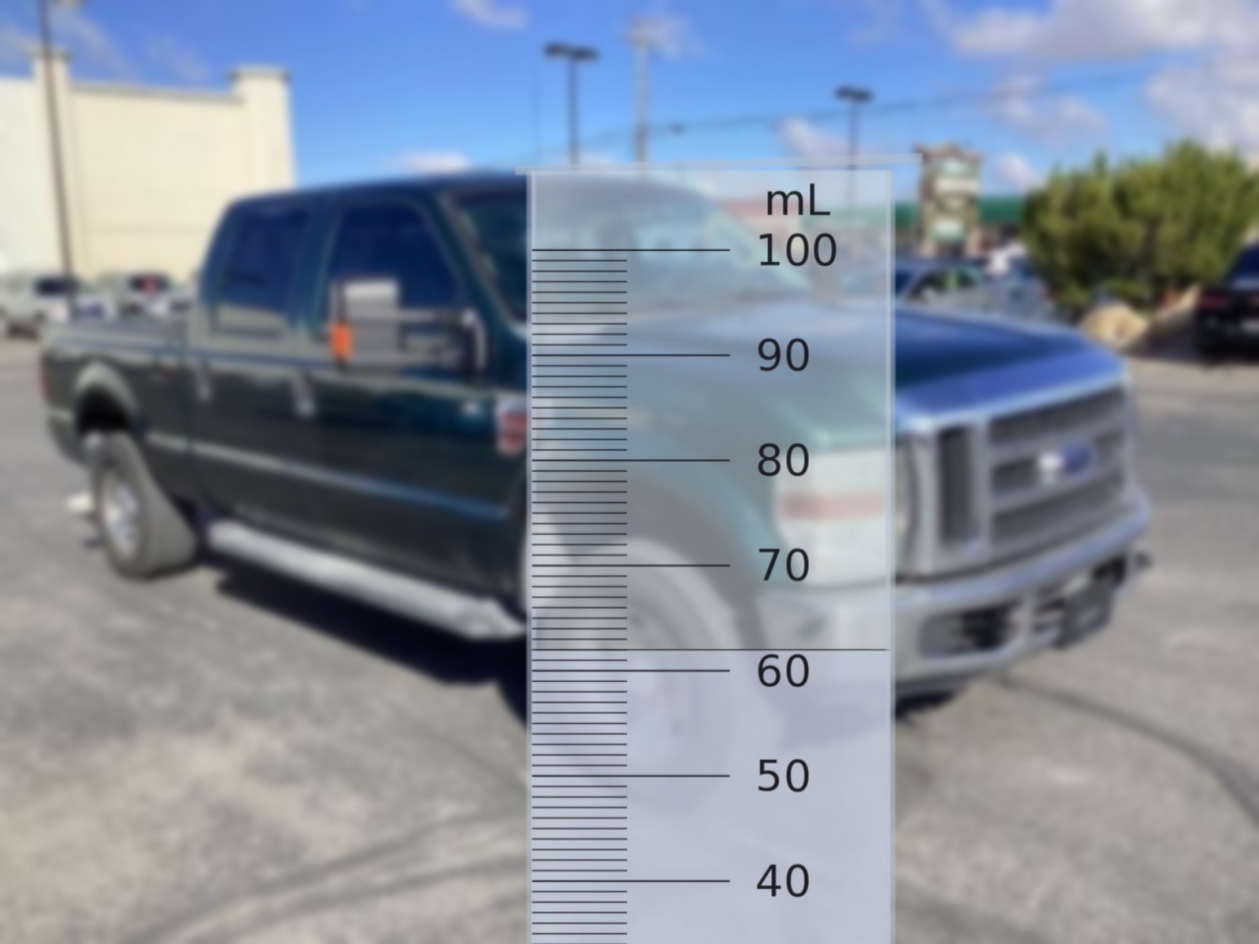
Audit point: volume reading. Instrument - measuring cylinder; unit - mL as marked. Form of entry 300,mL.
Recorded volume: 62,mL
